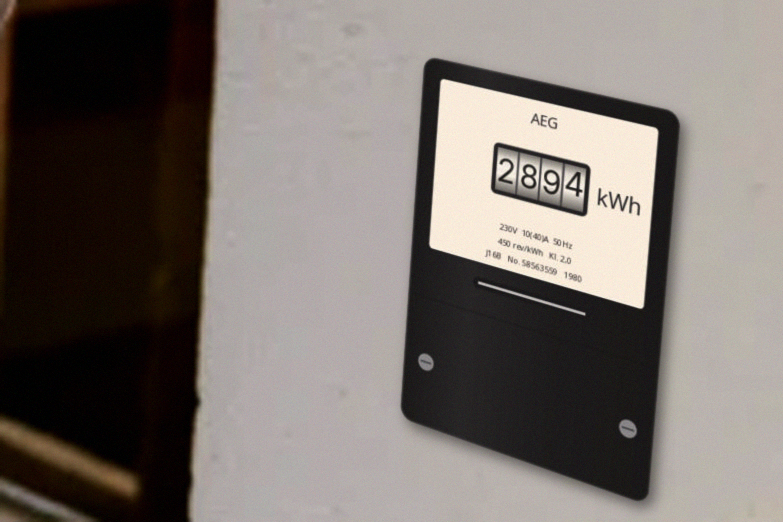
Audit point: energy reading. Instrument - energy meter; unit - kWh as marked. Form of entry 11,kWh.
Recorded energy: 2894,kWh
